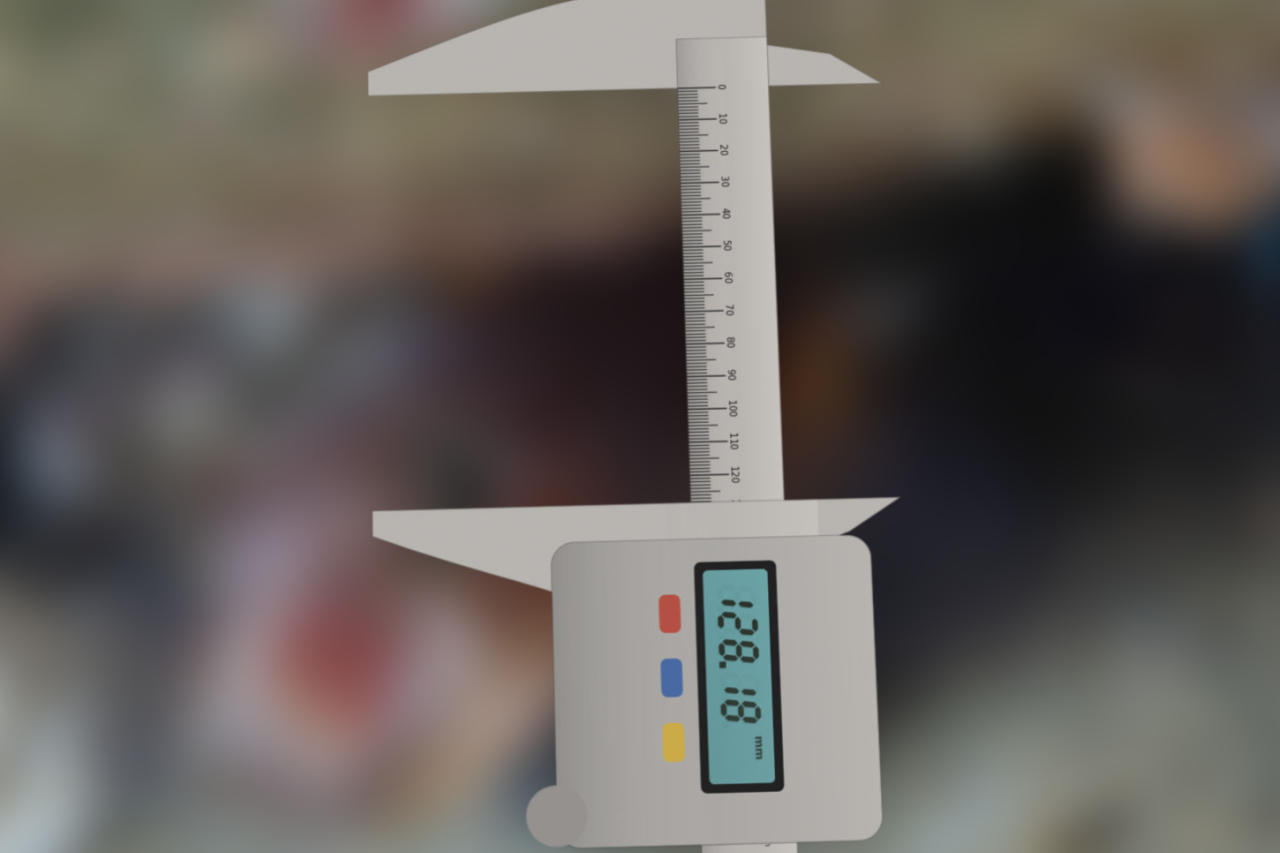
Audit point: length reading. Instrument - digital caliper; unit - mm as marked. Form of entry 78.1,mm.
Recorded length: 128.18,mm
